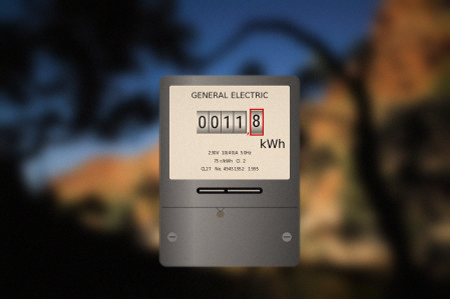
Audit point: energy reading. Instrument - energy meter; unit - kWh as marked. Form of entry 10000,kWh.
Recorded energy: 11.8,kWh
